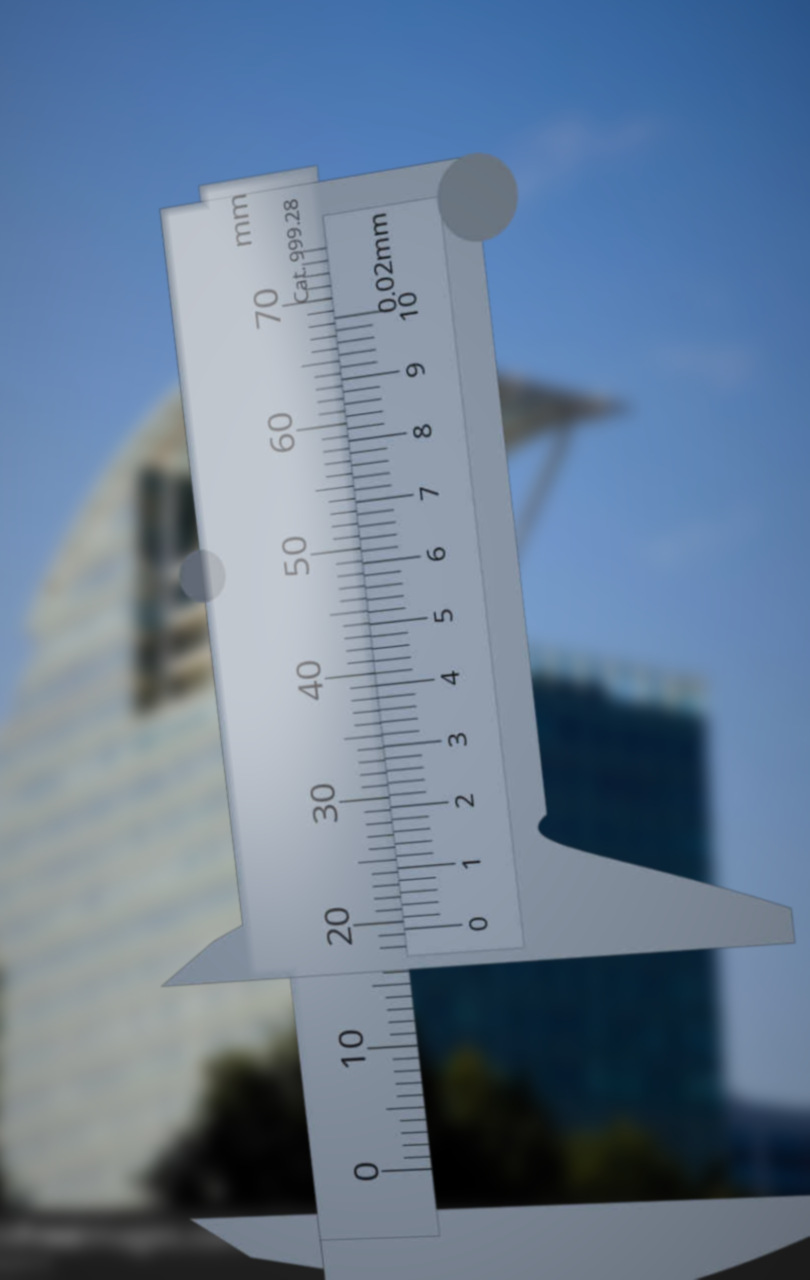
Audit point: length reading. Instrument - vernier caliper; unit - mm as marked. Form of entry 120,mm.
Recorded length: 19.4,mm
